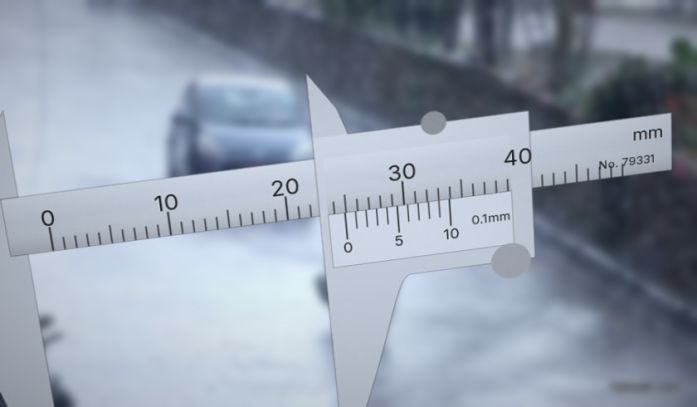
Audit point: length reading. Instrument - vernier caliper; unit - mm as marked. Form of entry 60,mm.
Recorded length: 24.9,mm
